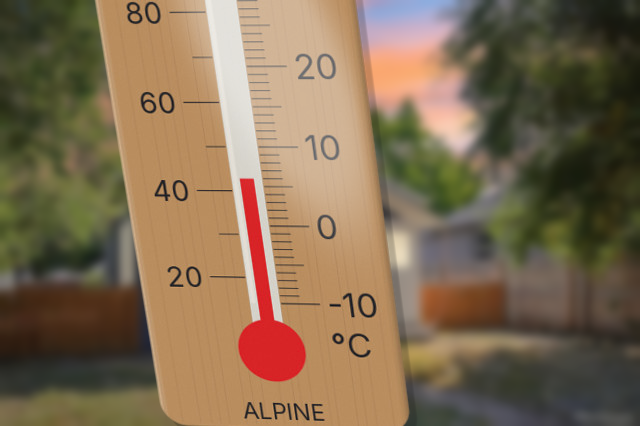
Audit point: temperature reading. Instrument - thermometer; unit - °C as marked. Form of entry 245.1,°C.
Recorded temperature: 6,°C
